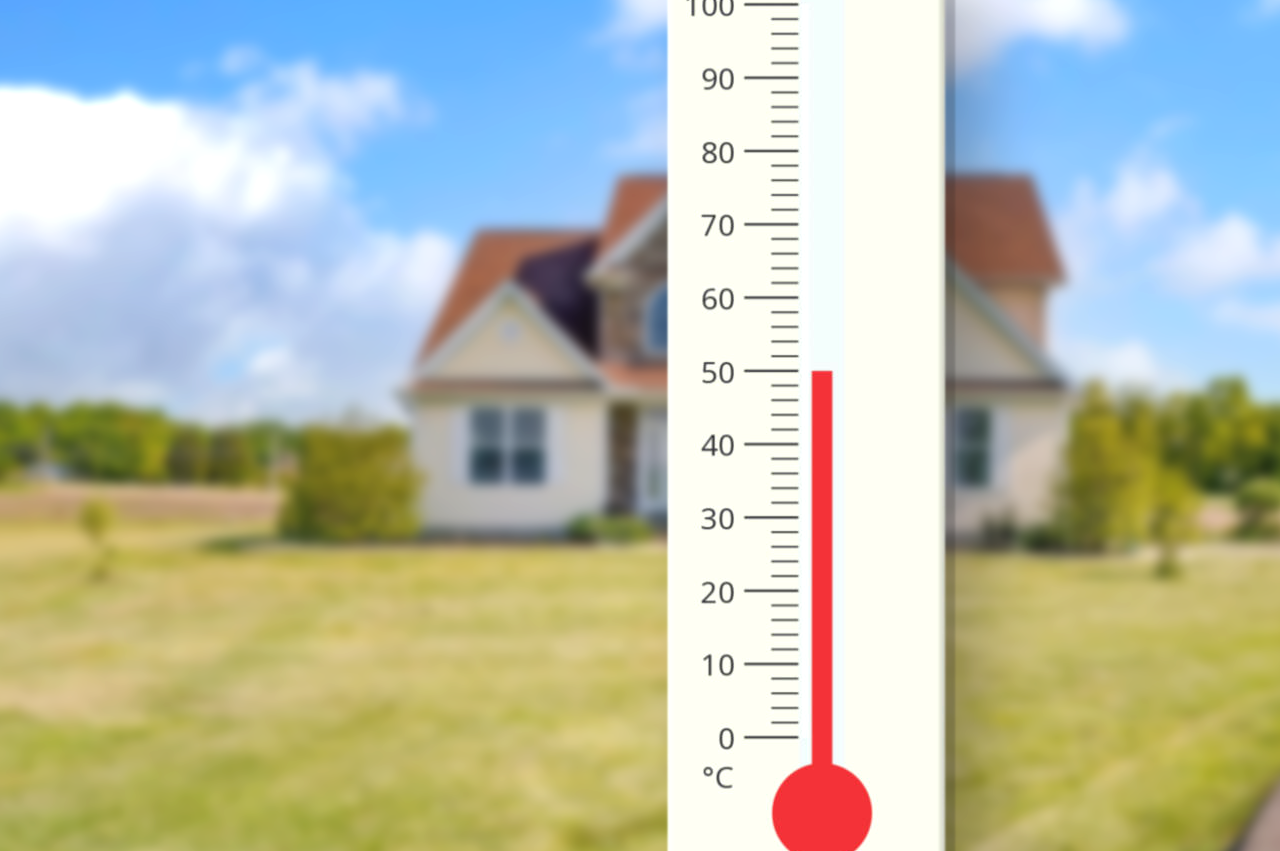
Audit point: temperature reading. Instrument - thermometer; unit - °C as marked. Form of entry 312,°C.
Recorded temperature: 50,°C
